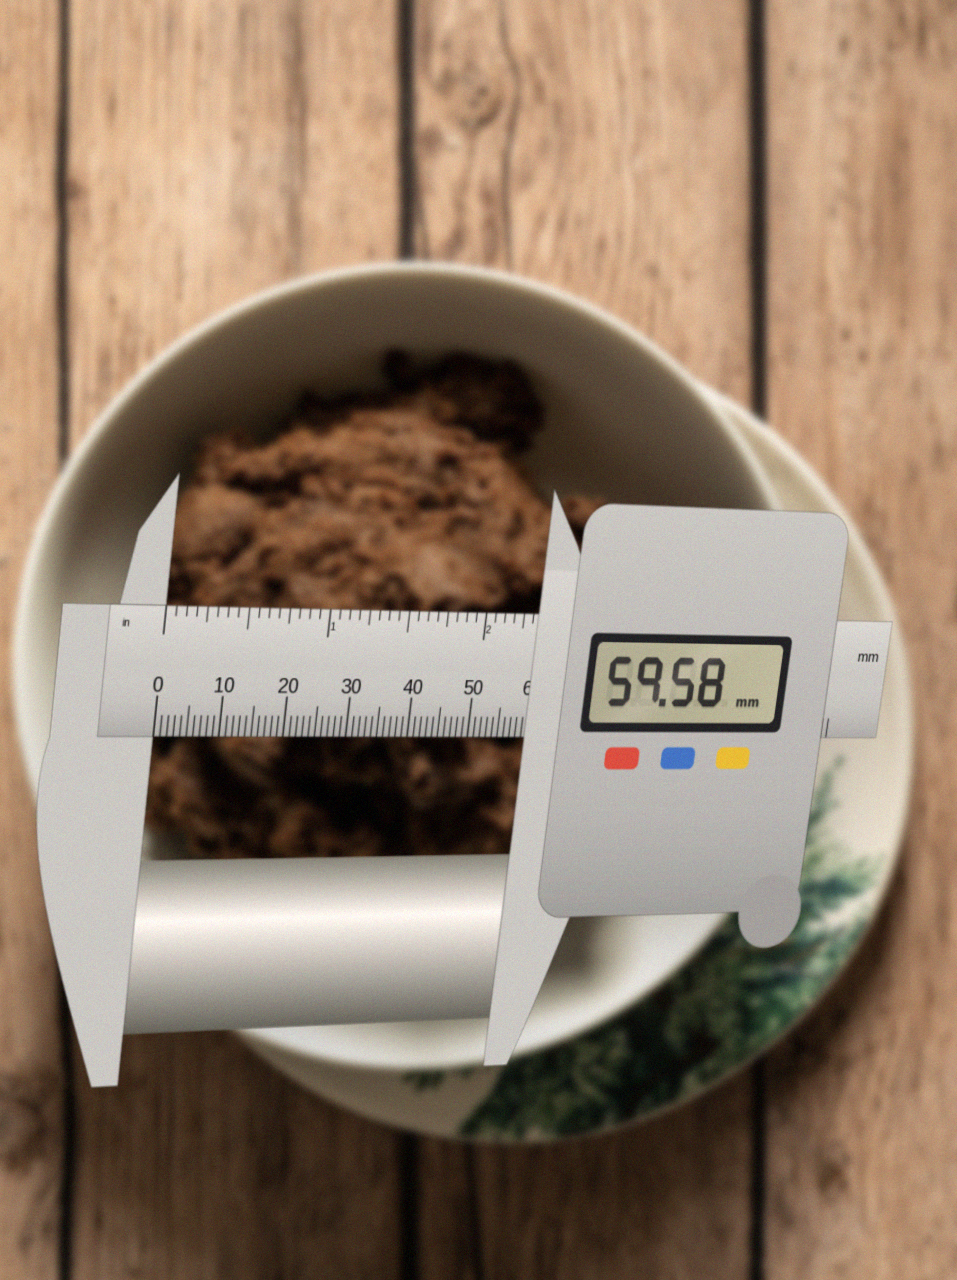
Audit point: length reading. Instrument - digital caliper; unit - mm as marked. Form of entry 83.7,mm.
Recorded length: 59.58,mm
